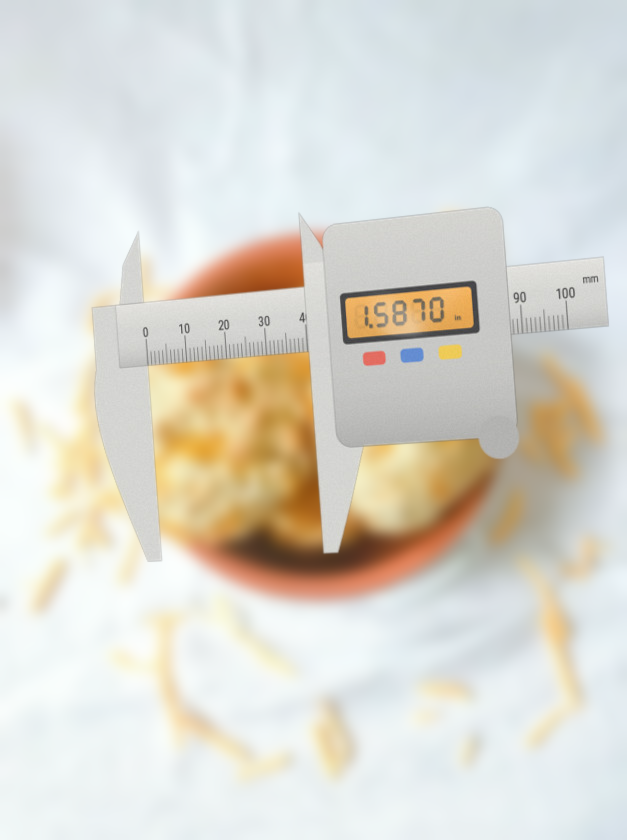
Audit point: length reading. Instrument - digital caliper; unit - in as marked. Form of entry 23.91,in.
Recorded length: 1.5870,in
